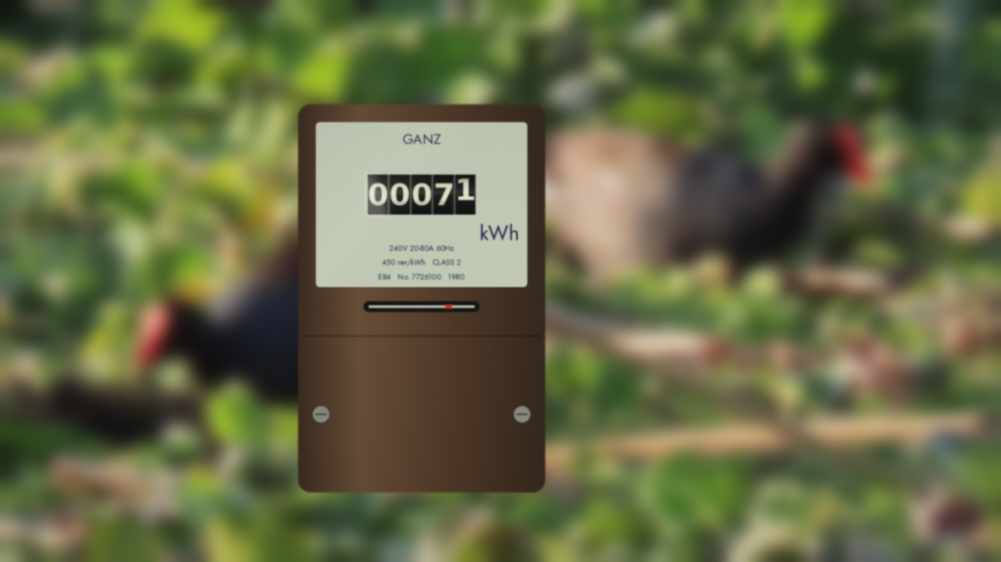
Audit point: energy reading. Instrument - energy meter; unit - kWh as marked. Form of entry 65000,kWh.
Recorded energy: 71,kWh
